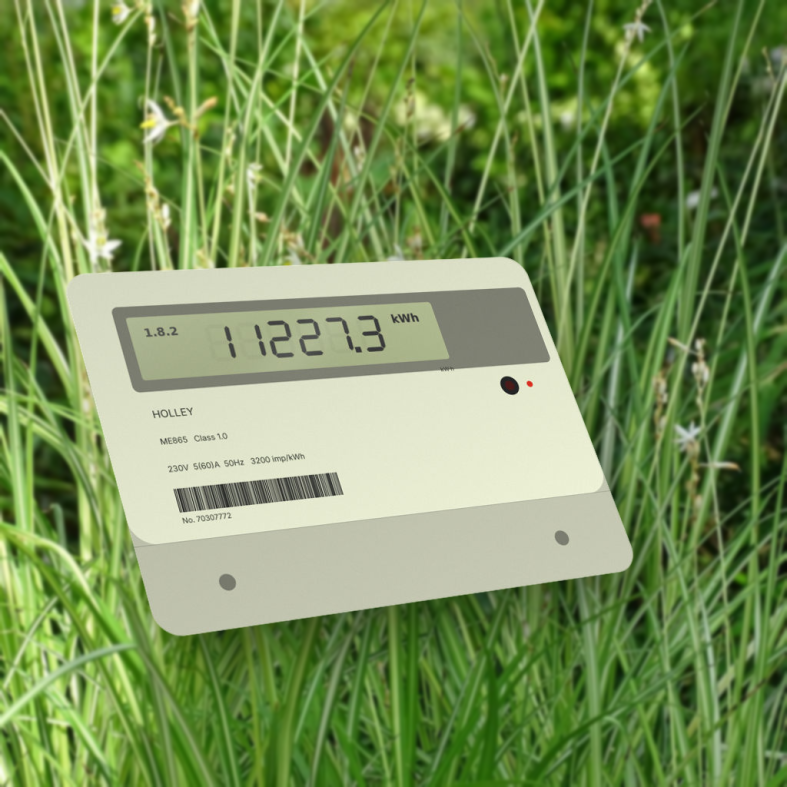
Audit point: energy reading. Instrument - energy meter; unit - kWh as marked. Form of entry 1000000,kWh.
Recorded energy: 11227.3,kWh
